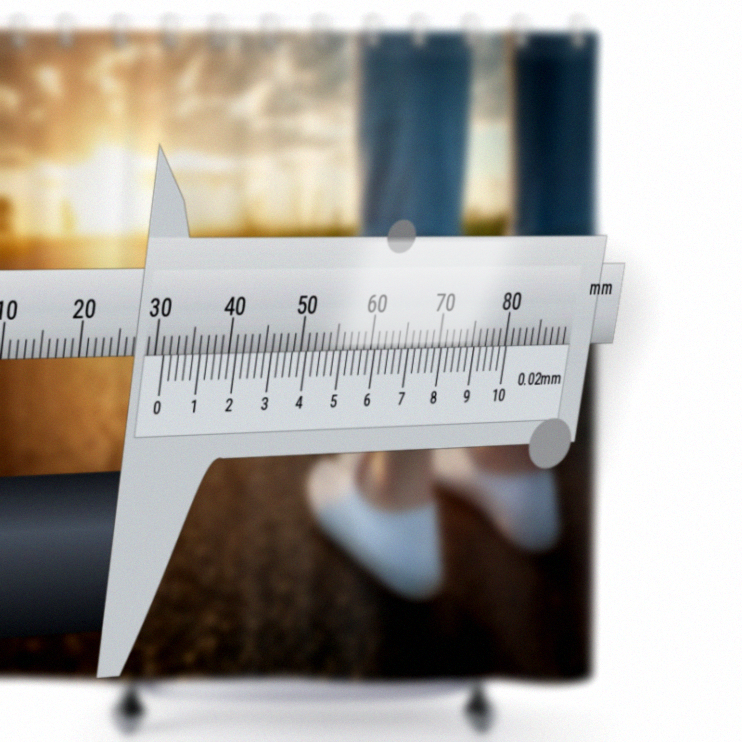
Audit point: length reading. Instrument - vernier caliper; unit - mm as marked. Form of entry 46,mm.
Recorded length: 31.2,mm
